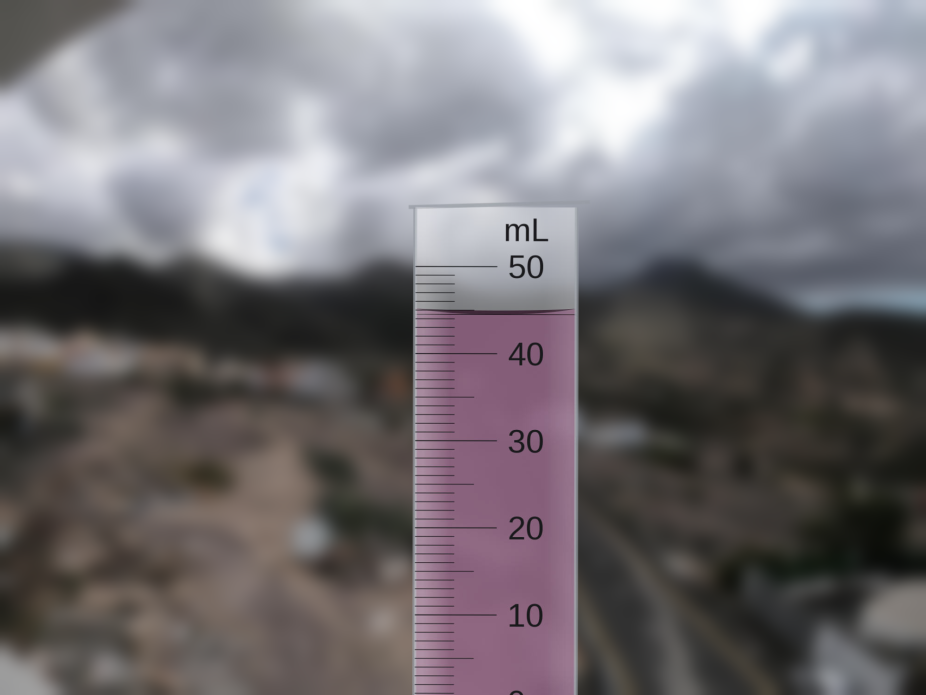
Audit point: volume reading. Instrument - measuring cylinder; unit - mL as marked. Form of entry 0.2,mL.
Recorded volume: 44.5,mL
